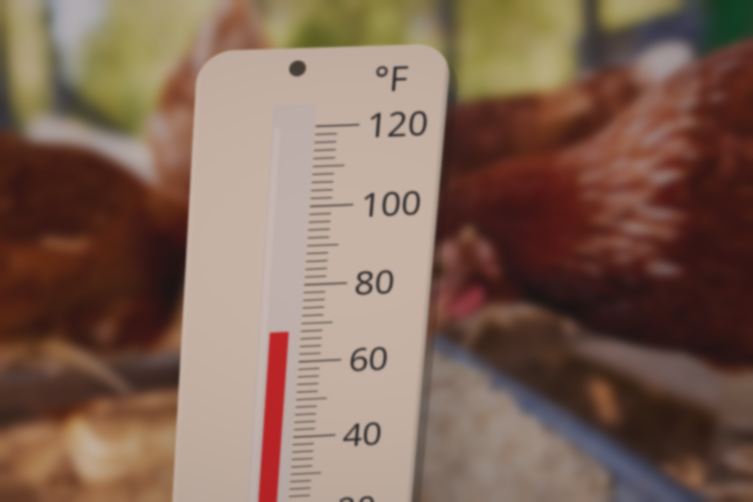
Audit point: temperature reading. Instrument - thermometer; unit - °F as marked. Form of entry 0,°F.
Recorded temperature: 68,°F
